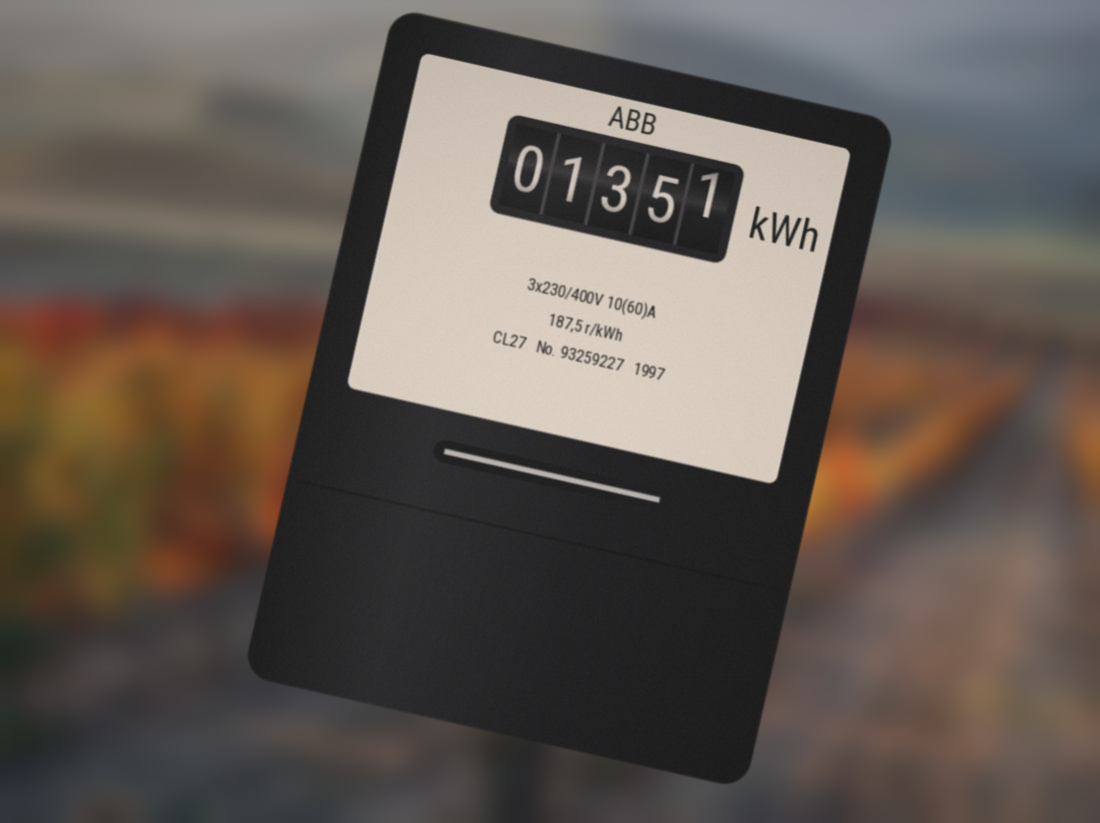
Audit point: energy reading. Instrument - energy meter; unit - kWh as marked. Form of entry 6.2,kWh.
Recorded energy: 1351,kWh
